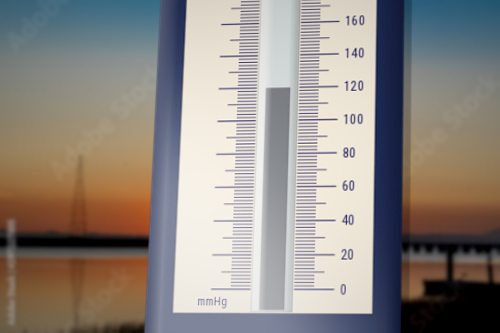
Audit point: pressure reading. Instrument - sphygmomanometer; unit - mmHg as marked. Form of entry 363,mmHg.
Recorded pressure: 120,mmHg
